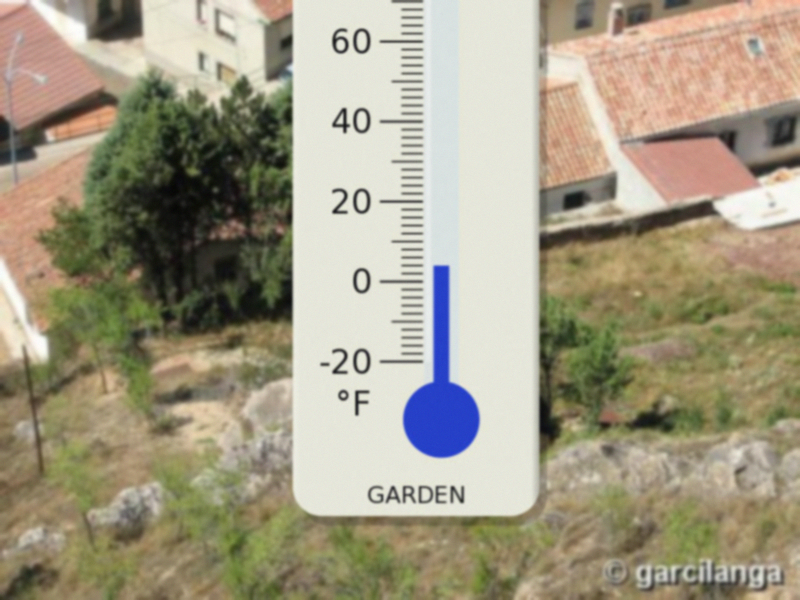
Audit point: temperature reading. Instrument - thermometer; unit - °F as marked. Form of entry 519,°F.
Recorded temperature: 4,°F
